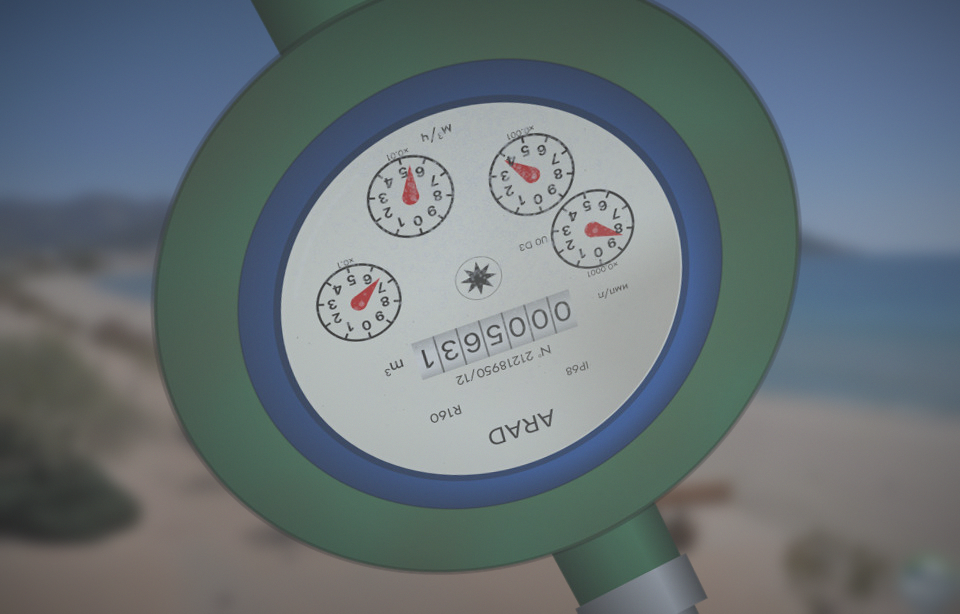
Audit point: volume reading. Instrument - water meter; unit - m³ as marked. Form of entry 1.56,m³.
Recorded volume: 5631.6538,m³
